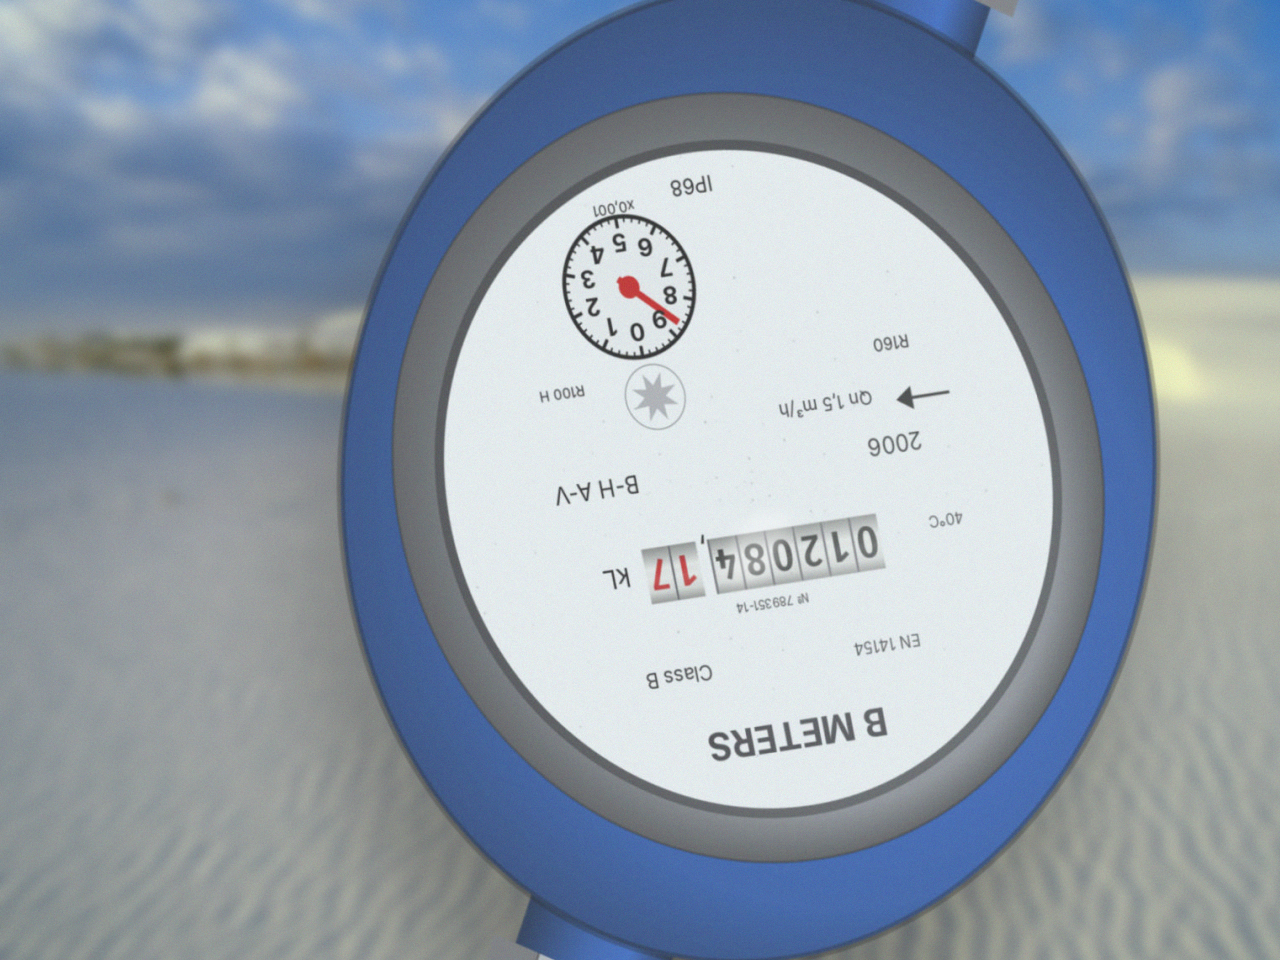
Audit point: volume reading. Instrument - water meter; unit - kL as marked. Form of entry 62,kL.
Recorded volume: 12084.178,kL
